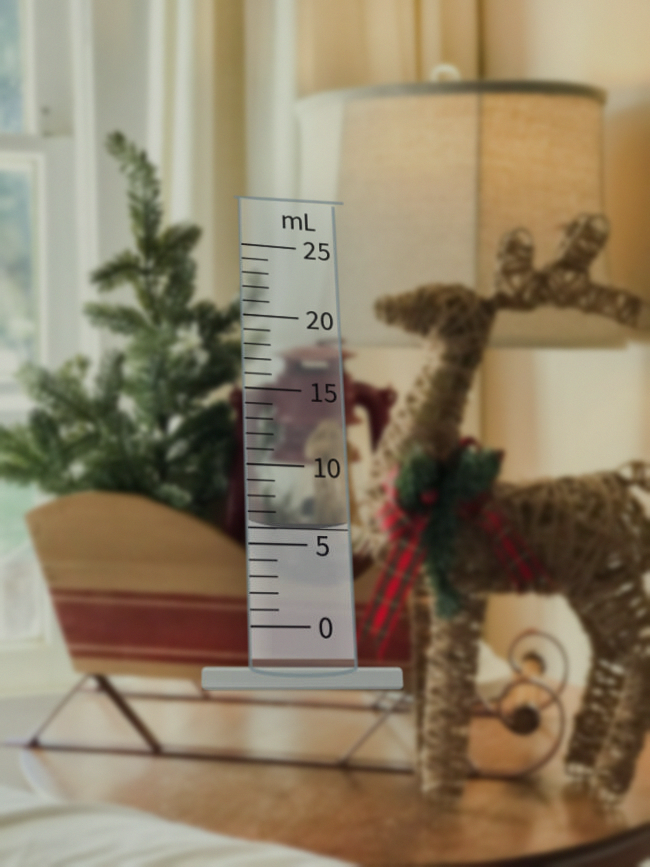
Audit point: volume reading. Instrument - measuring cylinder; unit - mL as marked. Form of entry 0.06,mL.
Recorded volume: 6,mL
